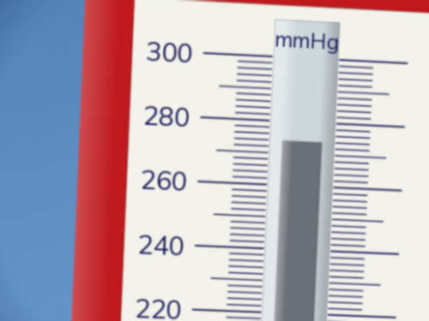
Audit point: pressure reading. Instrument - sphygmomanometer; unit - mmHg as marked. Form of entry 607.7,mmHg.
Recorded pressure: 274,mmHg
